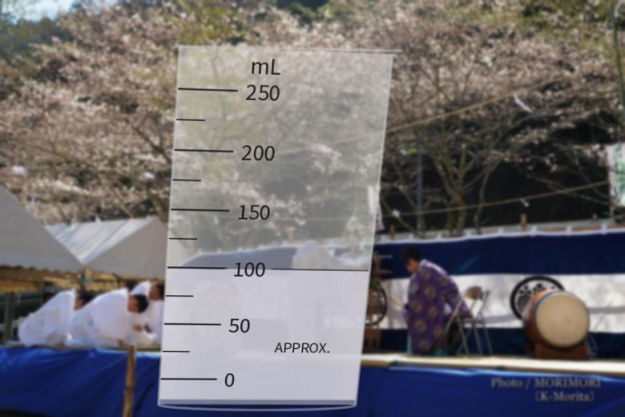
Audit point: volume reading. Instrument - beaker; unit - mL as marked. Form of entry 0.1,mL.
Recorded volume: 100,mL
